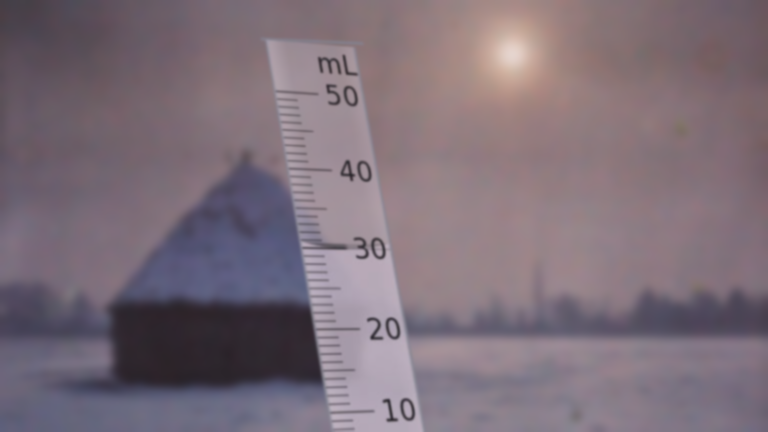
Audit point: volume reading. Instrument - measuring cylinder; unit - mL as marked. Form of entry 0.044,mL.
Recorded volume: 30,mL
